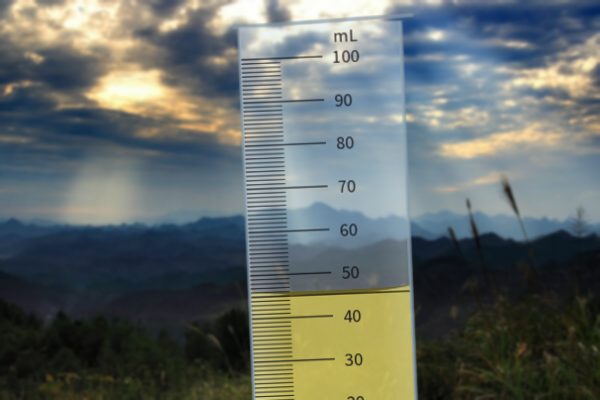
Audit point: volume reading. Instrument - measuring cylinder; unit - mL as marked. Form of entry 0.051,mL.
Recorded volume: 45,mL
